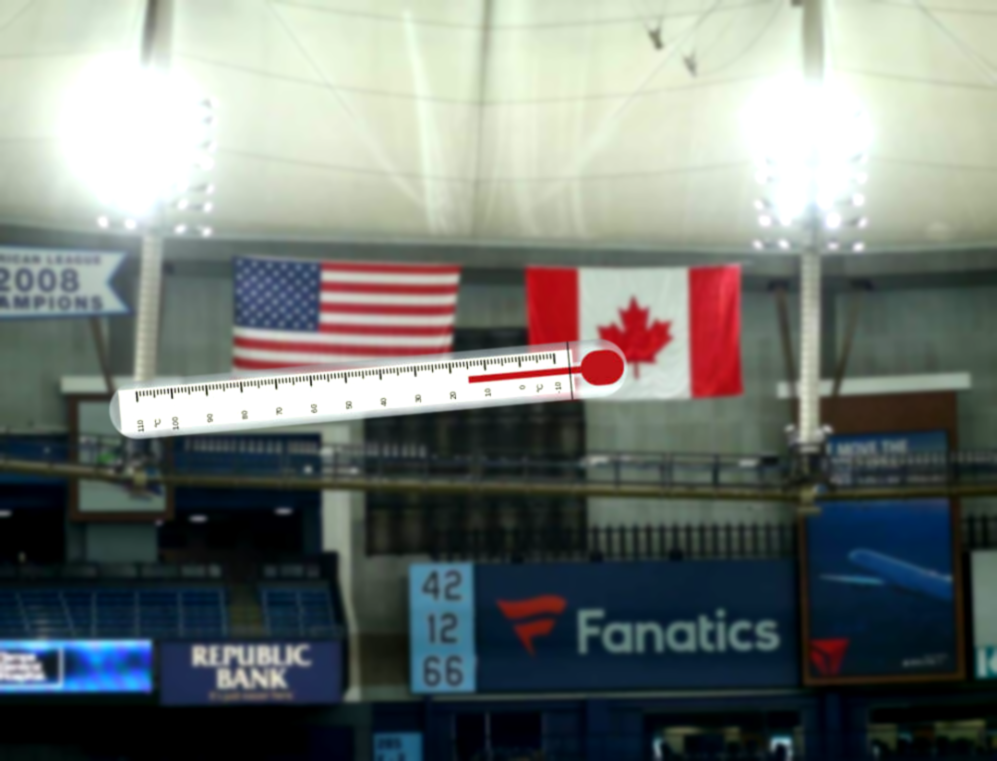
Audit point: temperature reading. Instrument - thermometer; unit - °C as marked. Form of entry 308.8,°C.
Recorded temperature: 15,°C
